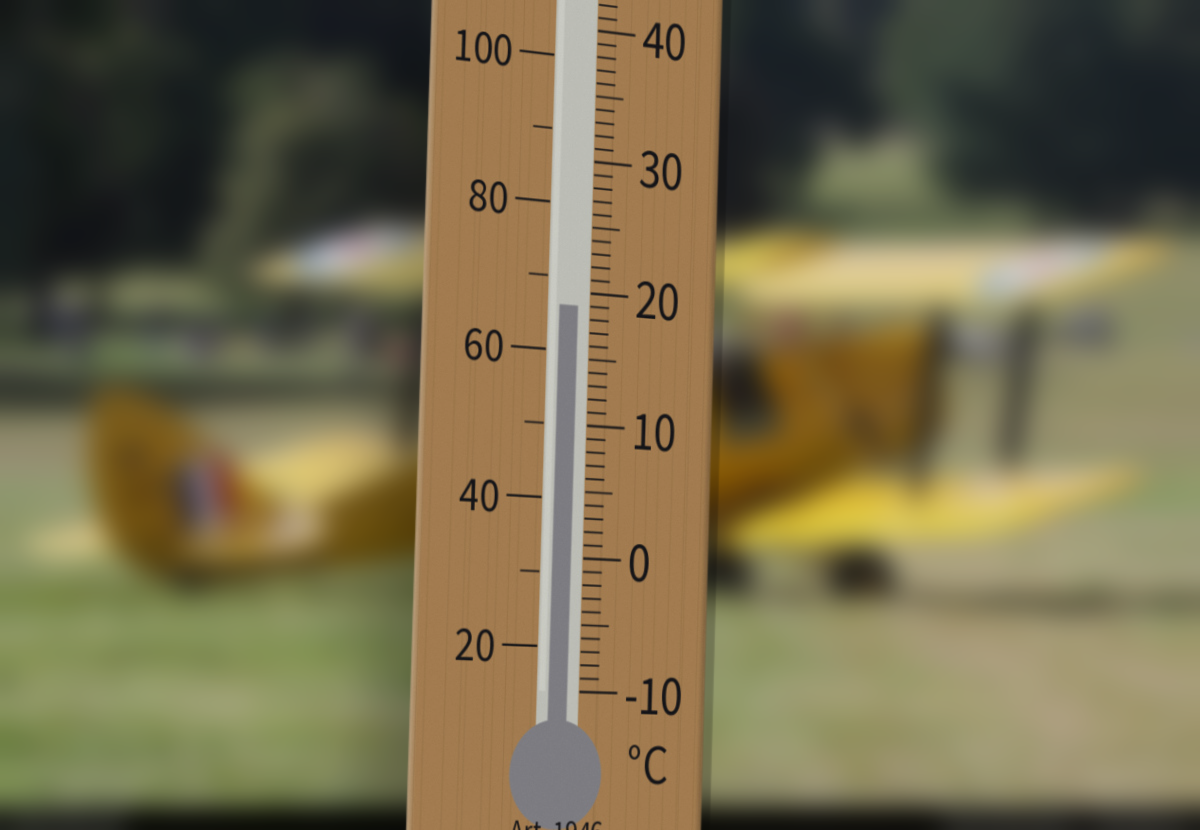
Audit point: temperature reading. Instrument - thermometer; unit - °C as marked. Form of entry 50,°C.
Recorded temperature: 19,°C
